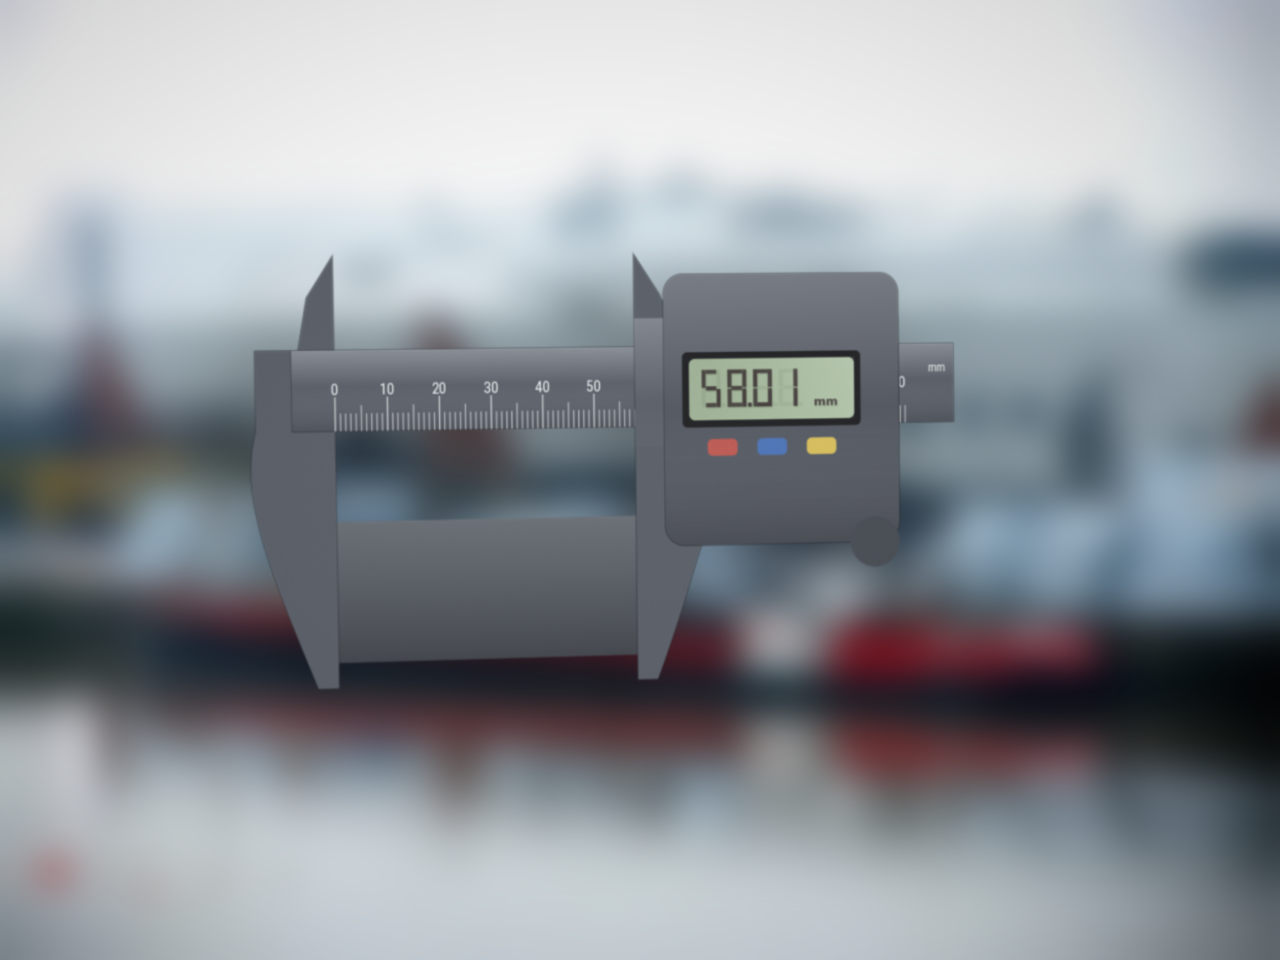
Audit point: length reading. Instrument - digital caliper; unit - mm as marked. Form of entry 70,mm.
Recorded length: 58.01,mm
